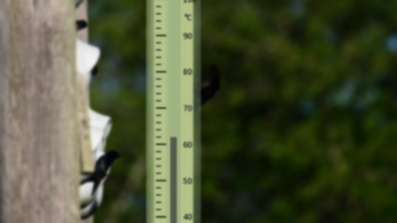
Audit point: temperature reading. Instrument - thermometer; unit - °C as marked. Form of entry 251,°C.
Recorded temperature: 62,°C
